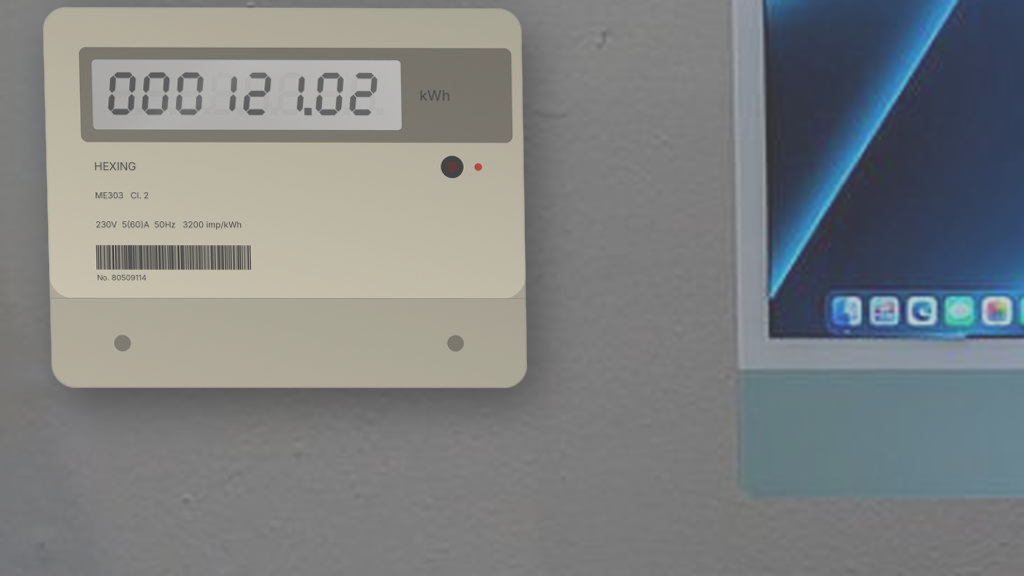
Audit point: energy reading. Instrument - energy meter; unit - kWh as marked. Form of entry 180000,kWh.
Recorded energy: 121.02,kWh
